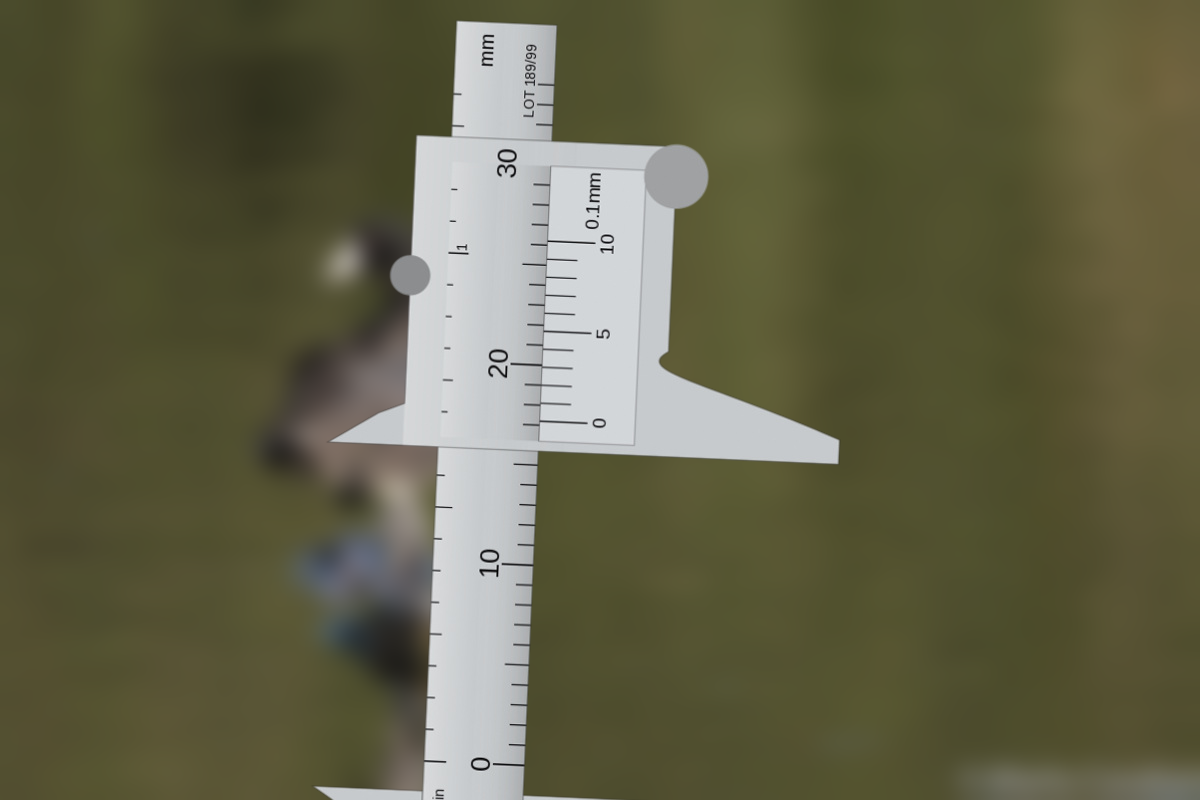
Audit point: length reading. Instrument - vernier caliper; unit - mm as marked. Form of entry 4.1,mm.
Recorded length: 17.2,mm
